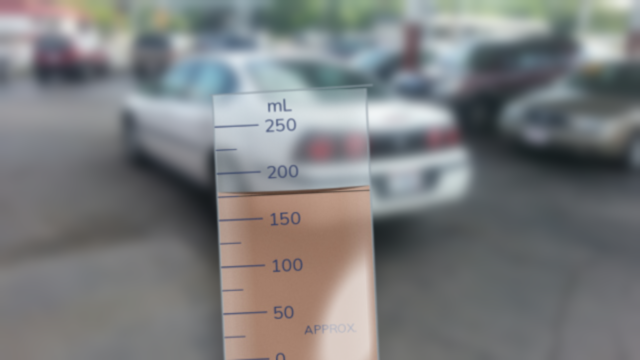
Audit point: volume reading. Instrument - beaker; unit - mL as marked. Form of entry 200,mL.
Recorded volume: 175,mL
